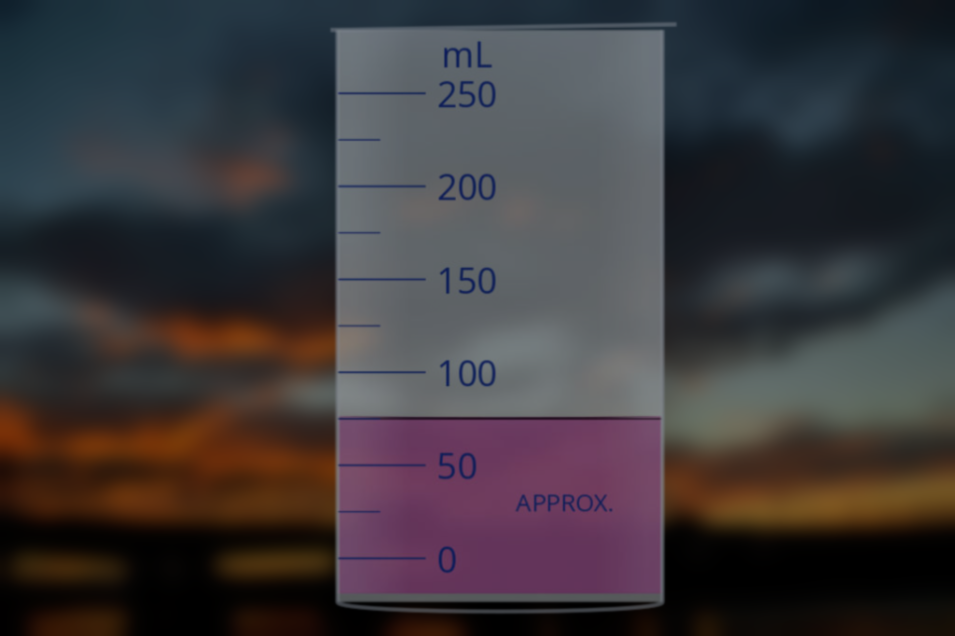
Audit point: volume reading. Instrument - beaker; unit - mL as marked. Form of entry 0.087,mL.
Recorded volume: 75,mL
